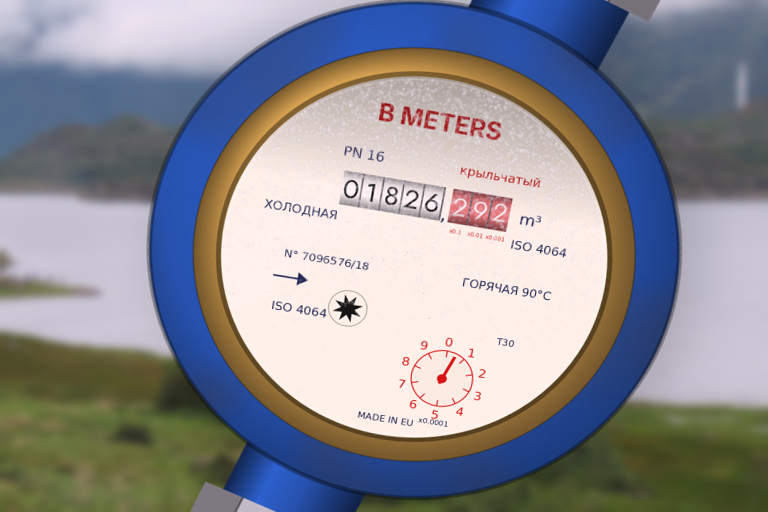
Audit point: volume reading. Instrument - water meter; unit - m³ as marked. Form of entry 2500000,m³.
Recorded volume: 1826.2920,m³
